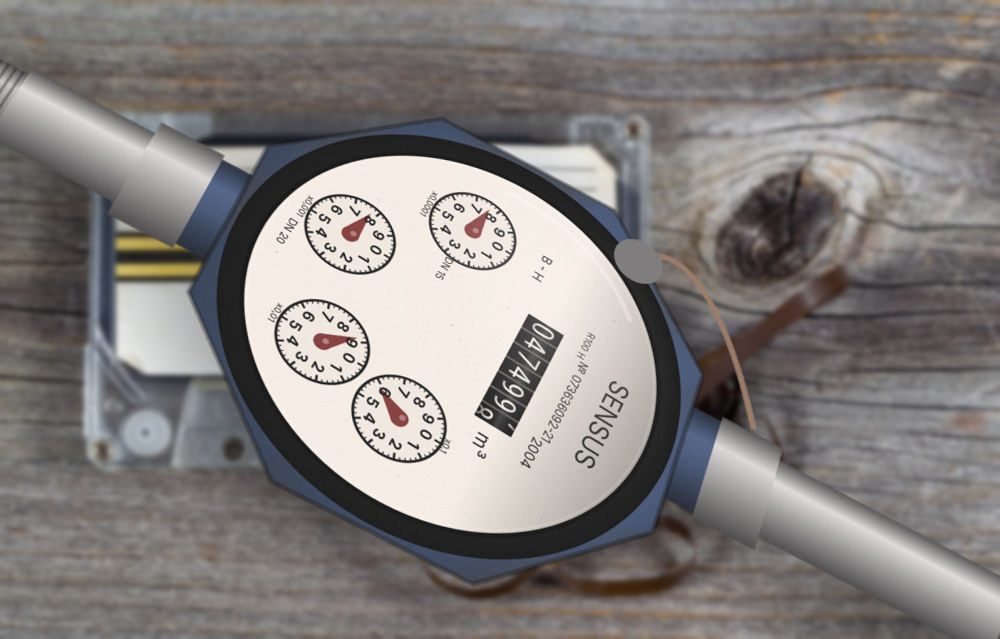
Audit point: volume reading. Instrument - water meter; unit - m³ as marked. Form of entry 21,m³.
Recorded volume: 474997.5877,m³
